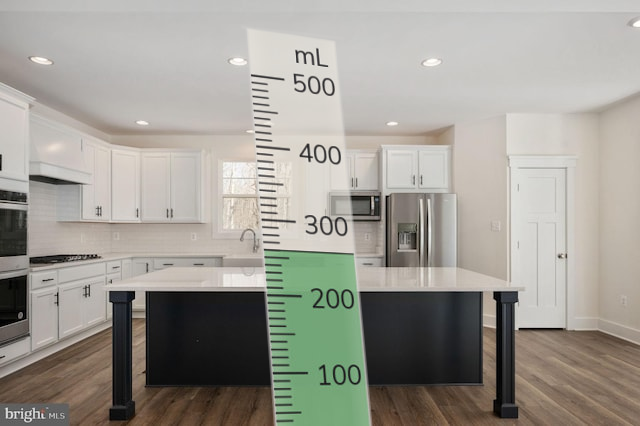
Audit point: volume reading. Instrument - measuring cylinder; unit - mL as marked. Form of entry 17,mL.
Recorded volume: 260,mL
